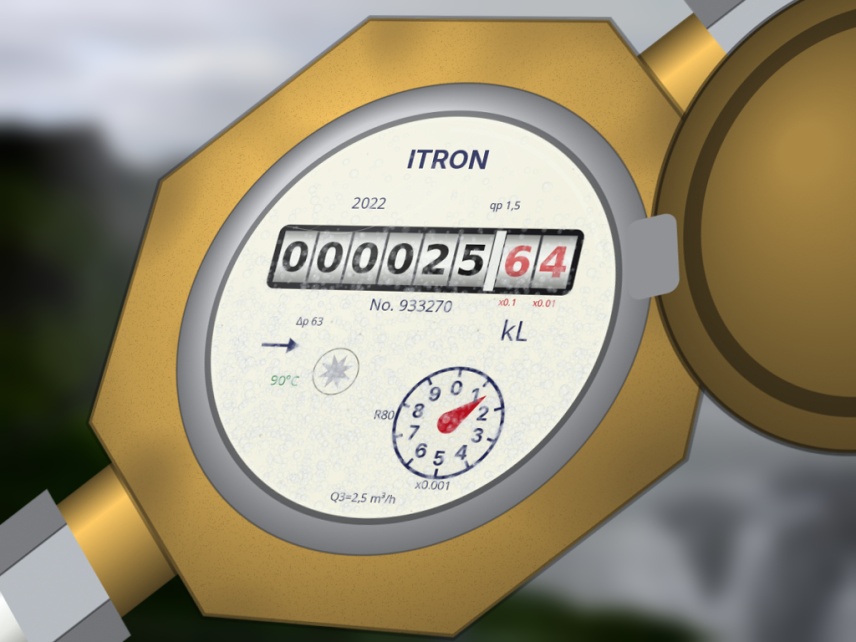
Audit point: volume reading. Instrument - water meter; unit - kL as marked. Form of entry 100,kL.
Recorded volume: 25.641,kL
